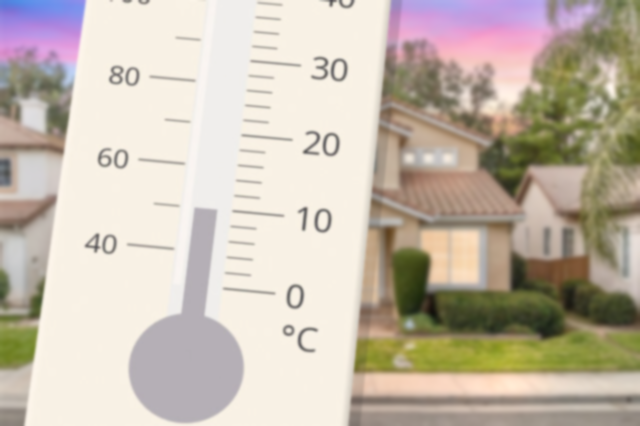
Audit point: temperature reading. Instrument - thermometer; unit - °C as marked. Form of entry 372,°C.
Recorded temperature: 10,°C
